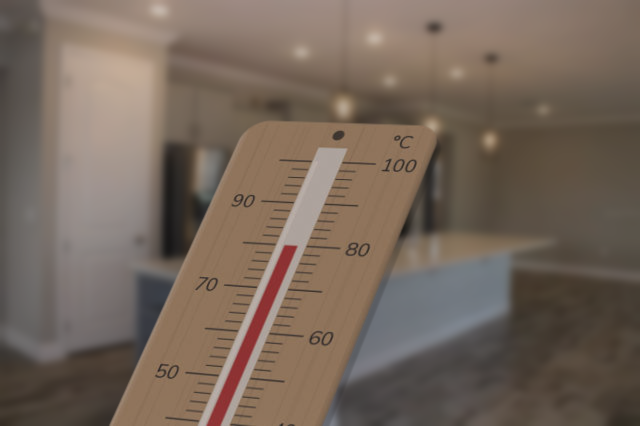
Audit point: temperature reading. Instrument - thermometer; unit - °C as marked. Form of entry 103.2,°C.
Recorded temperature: 80,°C
